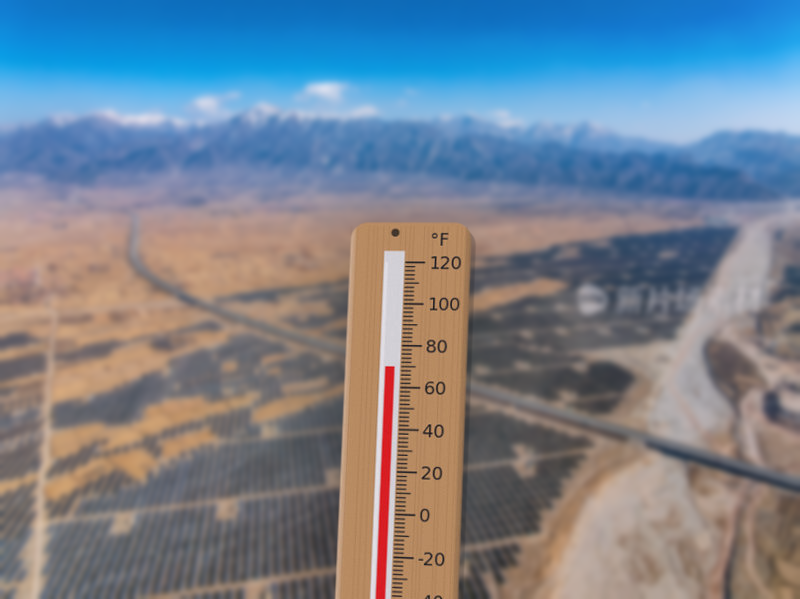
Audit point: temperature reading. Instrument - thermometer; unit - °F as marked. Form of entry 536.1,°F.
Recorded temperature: 70,°F
